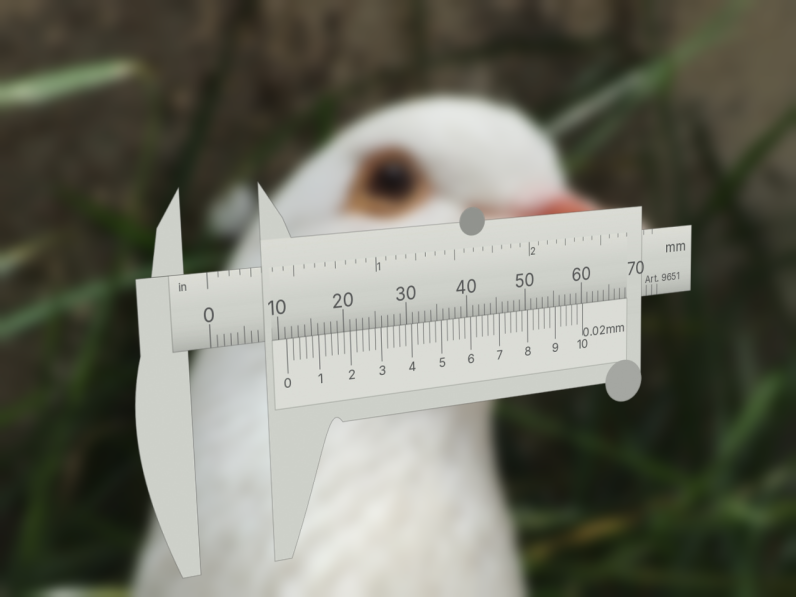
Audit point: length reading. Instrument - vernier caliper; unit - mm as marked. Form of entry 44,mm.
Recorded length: 11.2,mm
